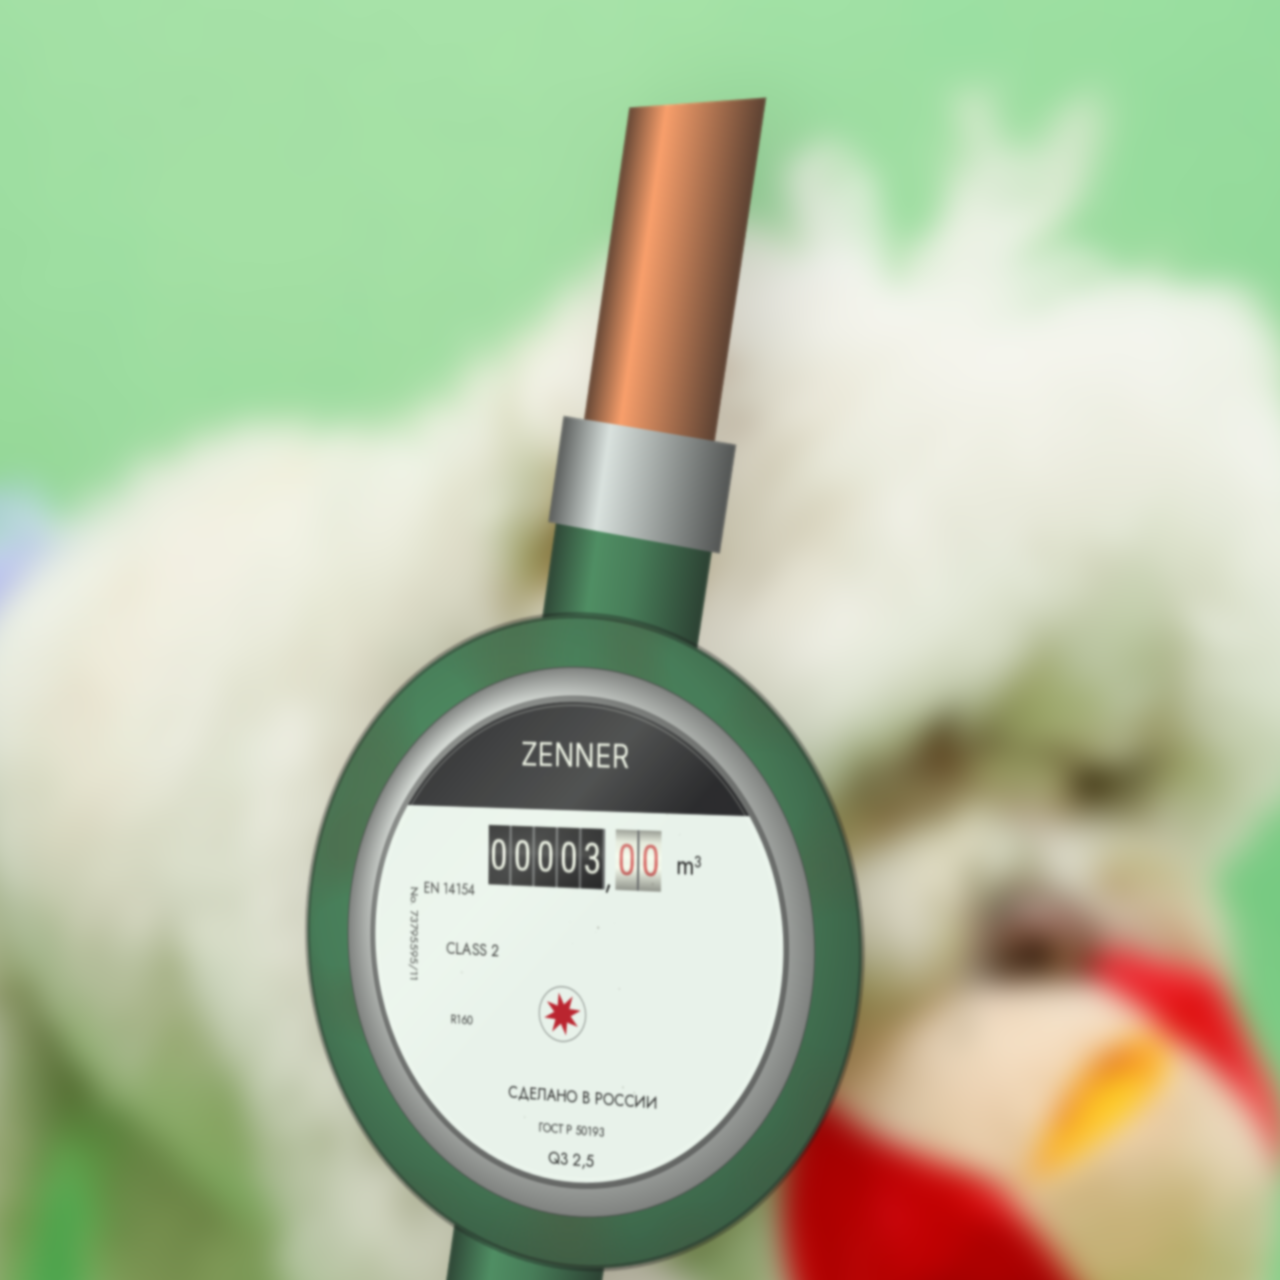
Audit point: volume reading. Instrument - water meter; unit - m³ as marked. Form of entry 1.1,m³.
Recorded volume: 3.00,m³
